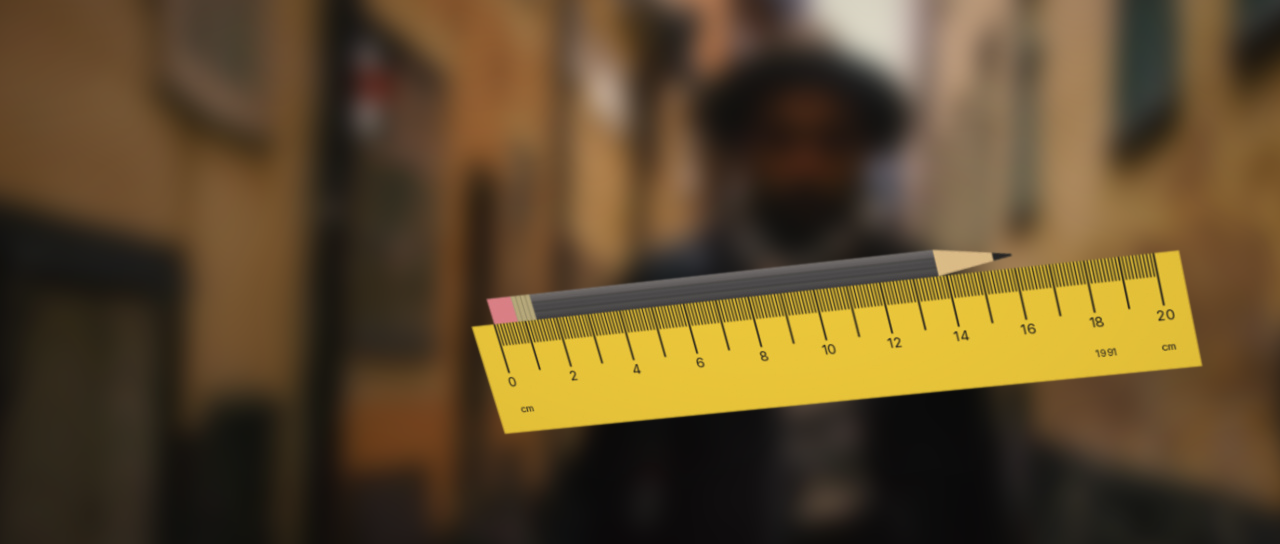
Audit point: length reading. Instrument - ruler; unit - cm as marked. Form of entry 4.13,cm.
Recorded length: 16,cm
